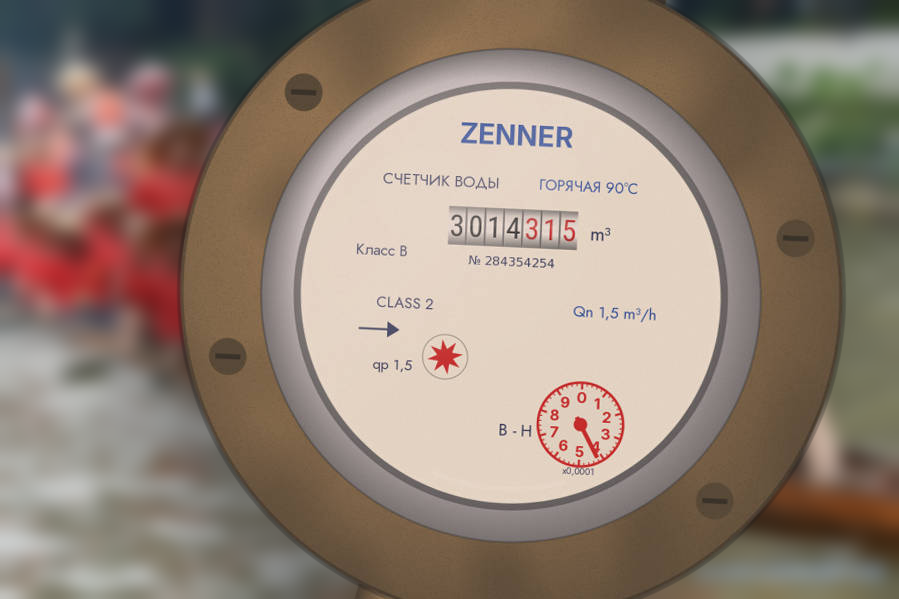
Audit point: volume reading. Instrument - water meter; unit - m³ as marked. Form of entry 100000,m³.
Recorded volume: 3014.3154,m³
